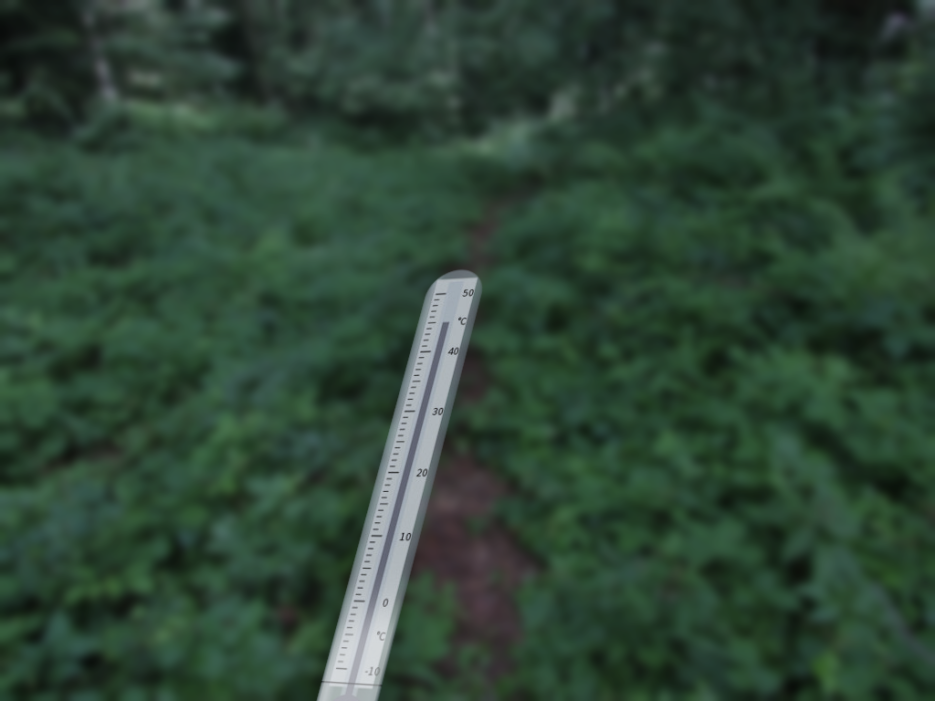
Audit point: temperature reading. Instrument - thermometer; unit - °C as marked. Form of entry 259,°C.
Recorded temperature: 45,°C
